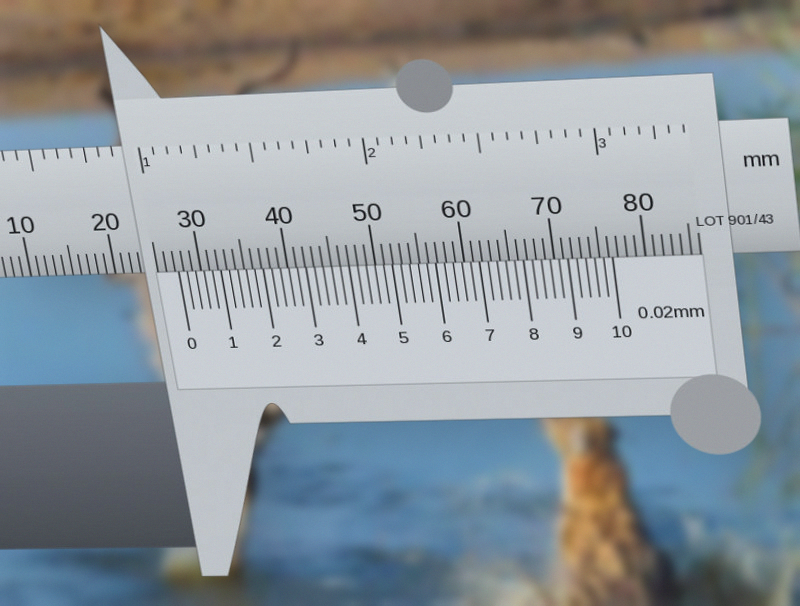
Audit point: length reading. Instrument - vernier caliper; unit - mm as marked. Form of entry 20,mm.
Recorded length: 27.4,mm
